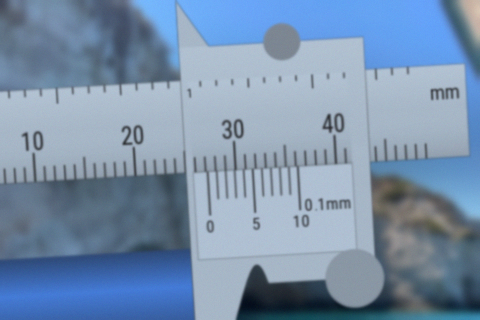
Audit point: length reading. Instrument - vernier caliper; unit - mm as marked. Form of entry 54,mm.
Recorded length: 27.2,mm
